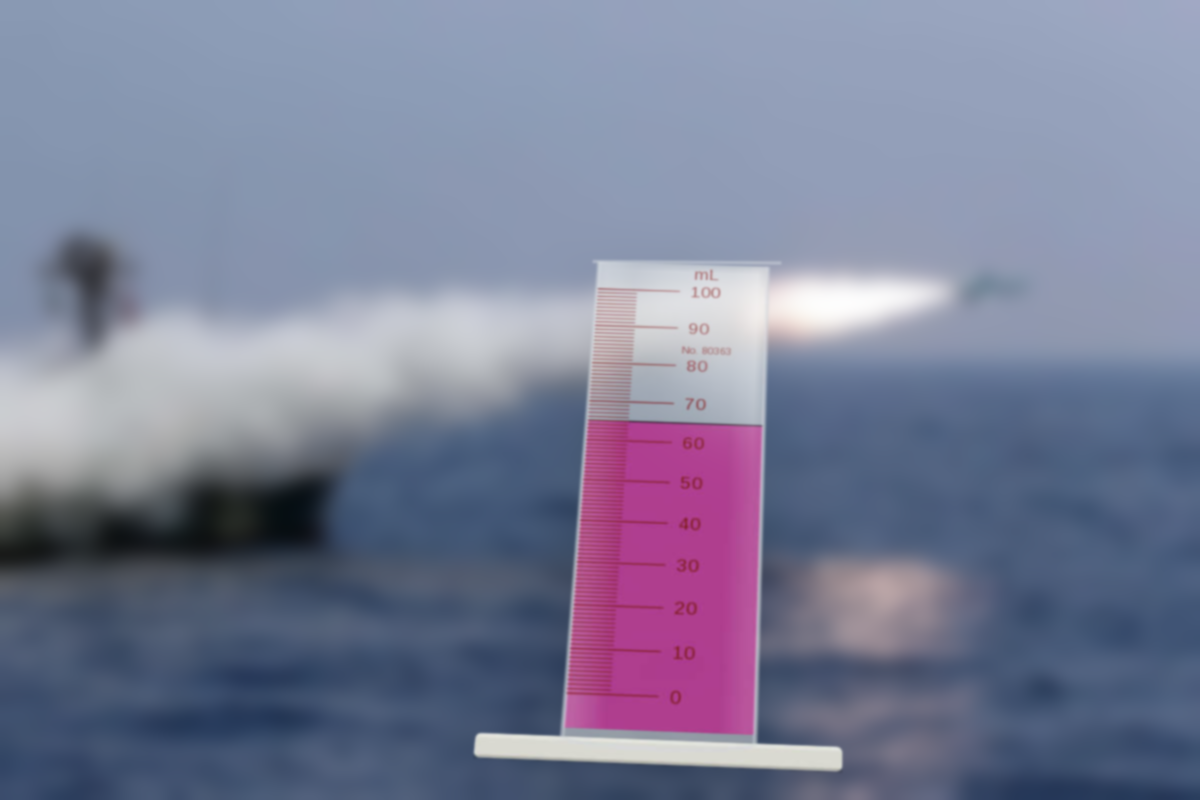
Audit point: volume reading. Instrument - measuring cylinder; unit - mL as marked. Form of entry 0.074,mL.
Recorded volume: 65,mL
